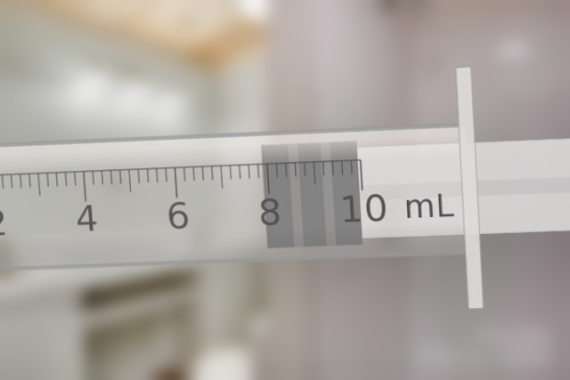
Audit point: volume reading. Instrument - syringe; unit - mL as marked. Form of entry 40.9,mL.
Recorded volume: 7.9,mL
